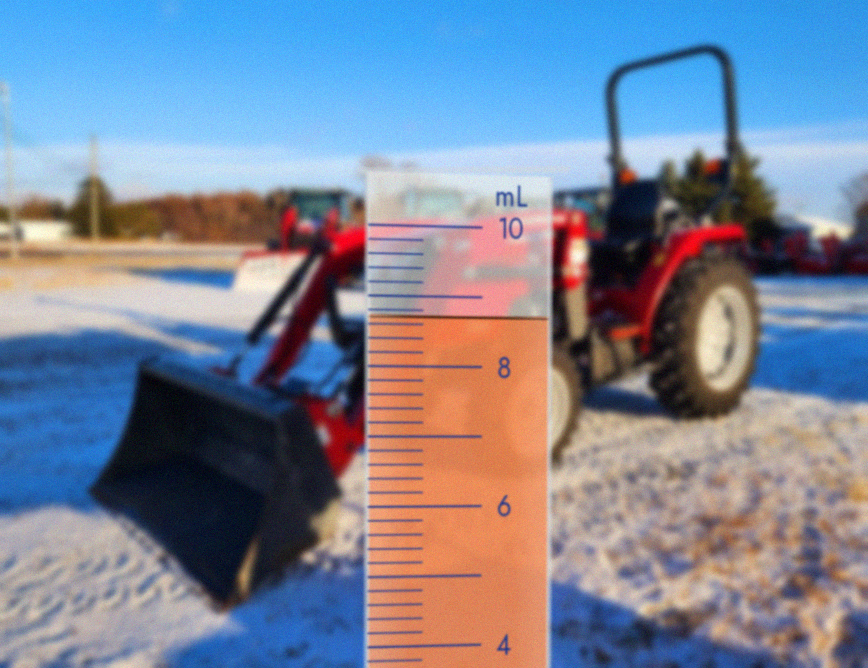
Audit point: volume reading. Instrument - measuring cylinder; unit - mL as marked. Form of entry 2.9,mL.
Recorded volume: 8.7,mL
